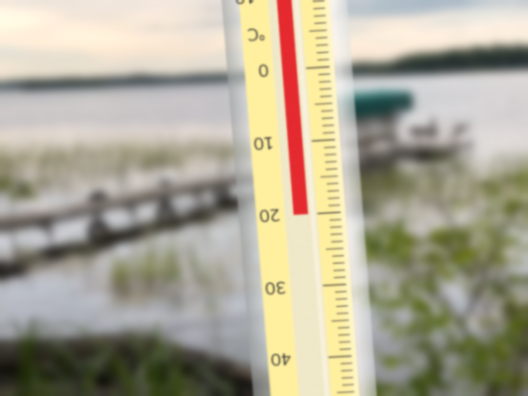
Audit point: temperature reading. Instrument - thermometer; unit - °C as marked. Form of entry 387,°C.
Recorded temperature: 20,°C
